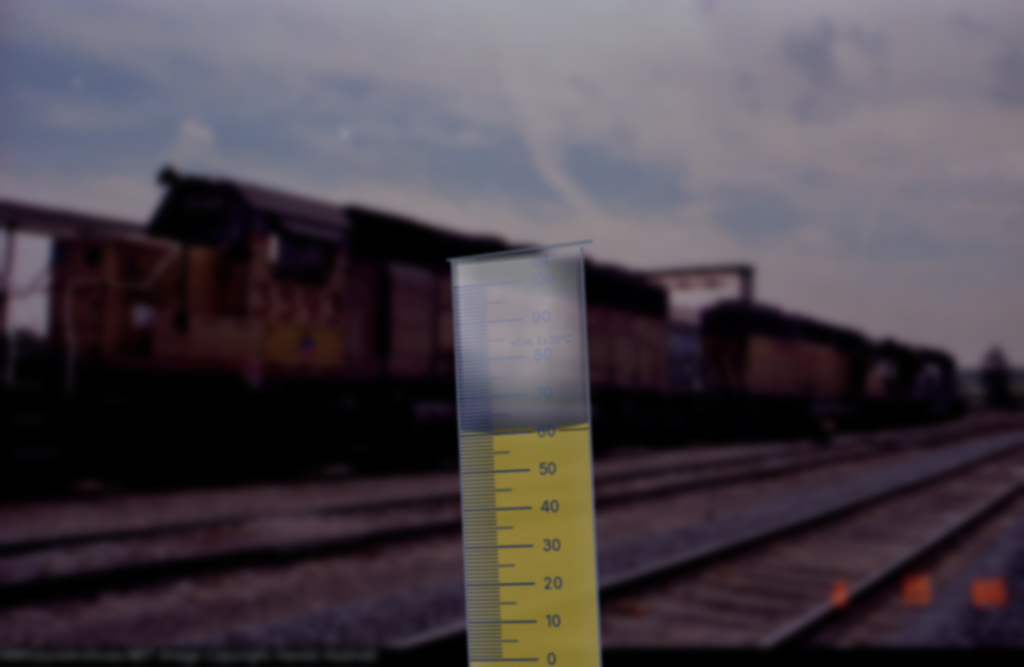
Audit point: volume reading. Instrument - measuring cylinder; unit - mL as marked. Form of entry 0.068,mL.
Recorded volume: 60,mL
